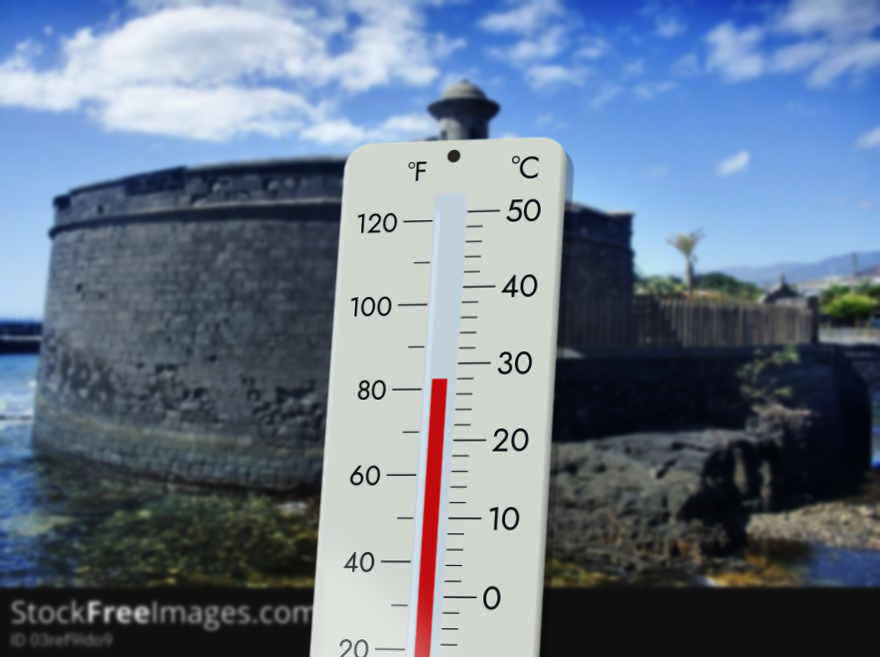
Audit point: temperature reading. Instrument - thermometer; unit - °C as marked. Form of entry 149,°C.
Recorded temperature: 28,°C
